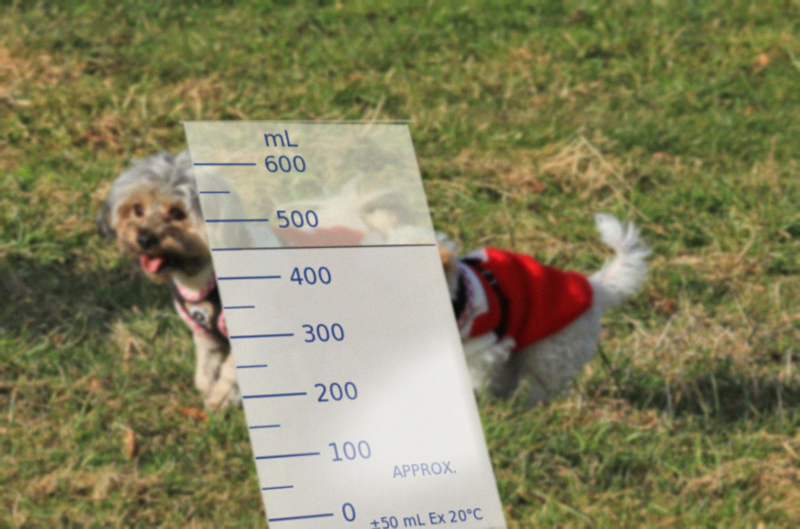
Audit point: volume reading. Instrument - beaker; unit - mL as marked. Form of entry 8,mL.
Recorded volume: 450,mL
